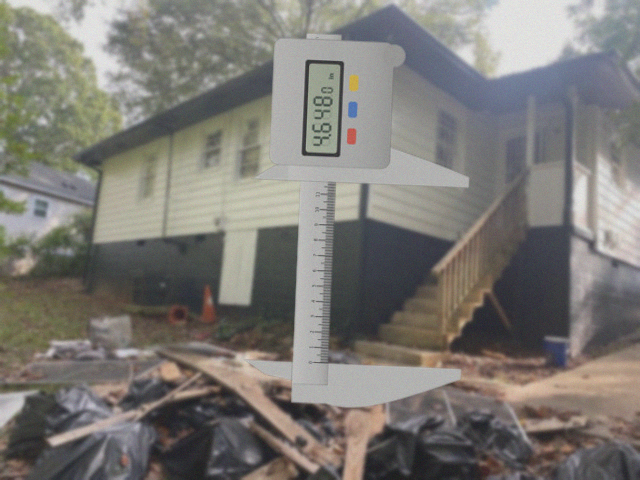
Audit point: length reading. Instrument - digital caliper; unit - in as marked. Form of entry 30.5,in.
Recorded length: 4.6480,in
